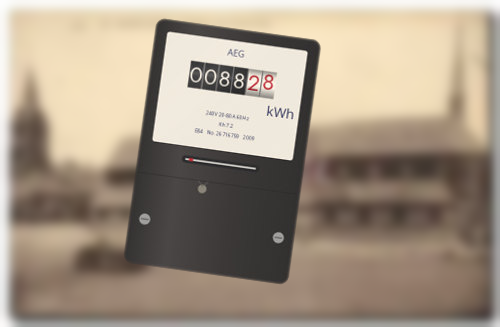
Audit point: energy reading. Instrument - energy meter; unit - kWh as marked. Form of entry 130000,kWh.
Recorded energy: 88.28,kWh
